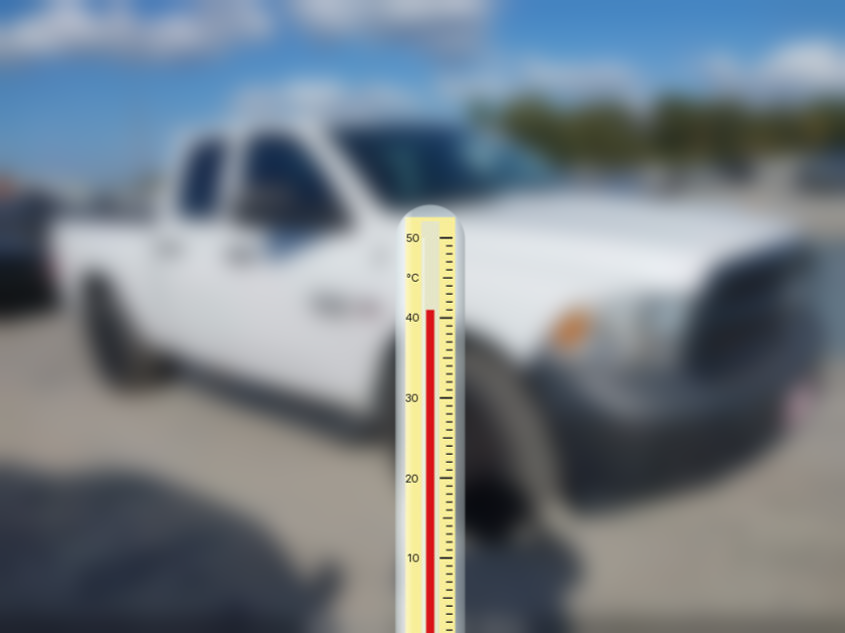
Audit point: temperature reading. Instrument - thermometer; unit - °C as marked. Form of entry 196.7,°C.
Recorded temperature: 41,°C
